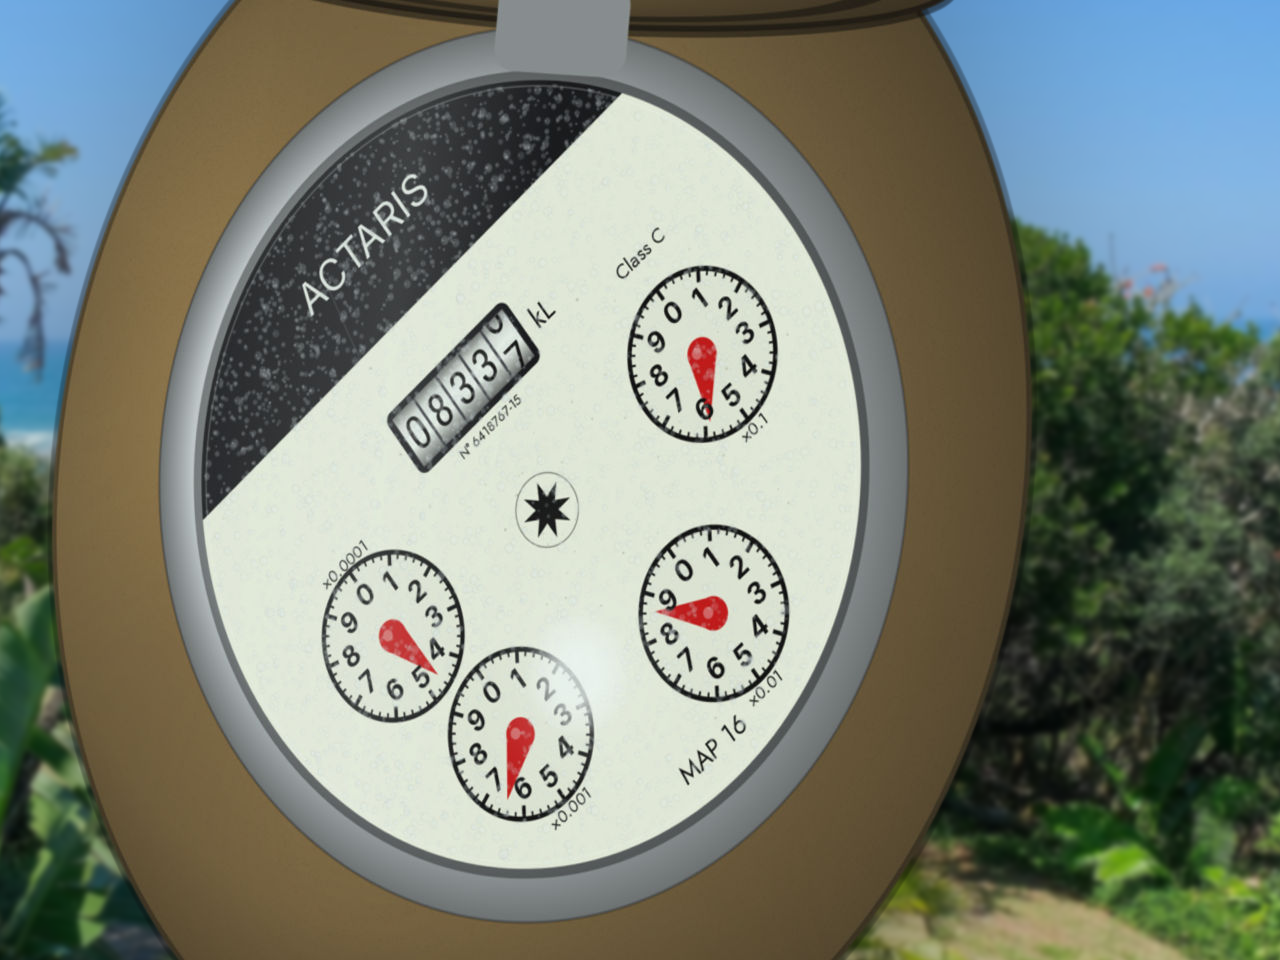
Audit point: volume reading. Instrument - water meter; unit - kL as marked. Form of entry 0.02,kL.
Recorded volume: 8336.5864,kL
